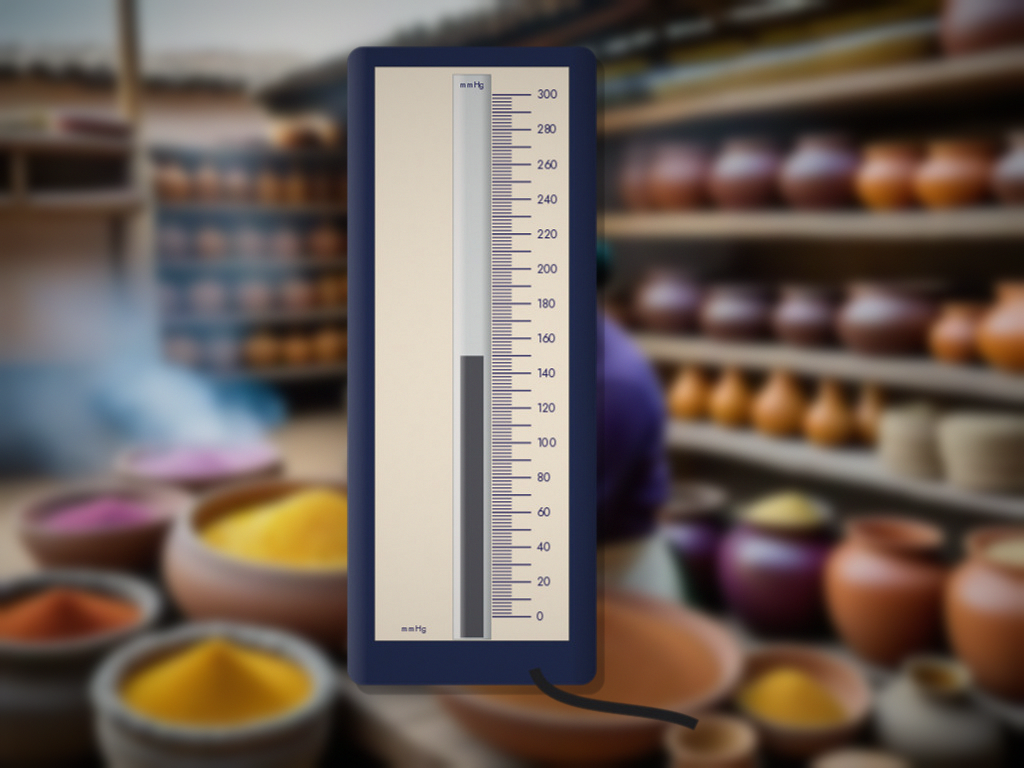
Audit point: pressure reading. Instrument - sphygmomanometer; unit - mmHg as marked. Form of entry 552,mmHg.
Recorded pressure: 150,mmHg
